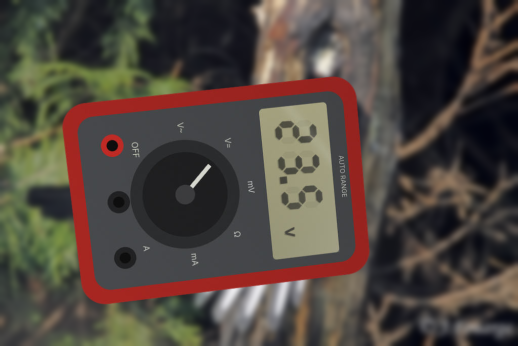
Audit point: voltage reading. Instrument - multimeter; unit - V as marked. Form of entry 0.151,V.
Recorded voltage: 23.5,V
